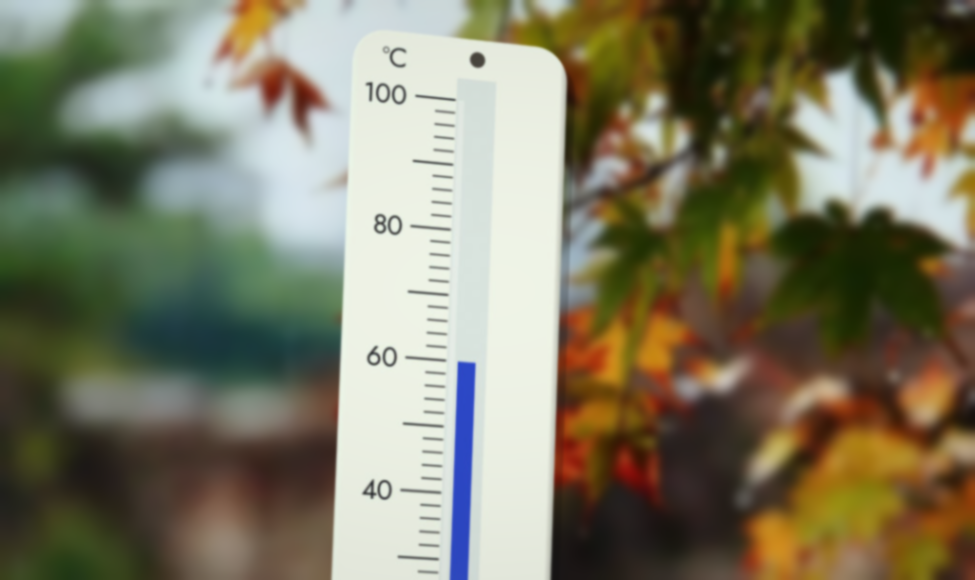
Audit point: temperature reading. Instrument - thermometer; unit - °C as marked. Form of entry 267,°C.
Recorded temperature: 60,°C
